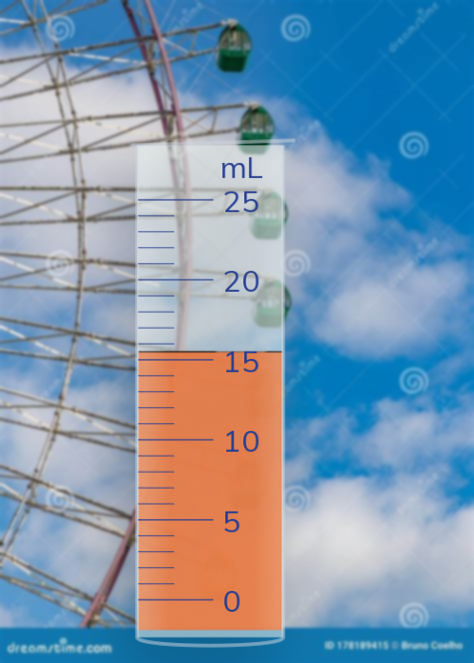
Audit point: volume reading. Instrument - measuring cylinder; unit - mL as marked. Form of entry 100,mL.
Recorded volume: 15.5,mL
